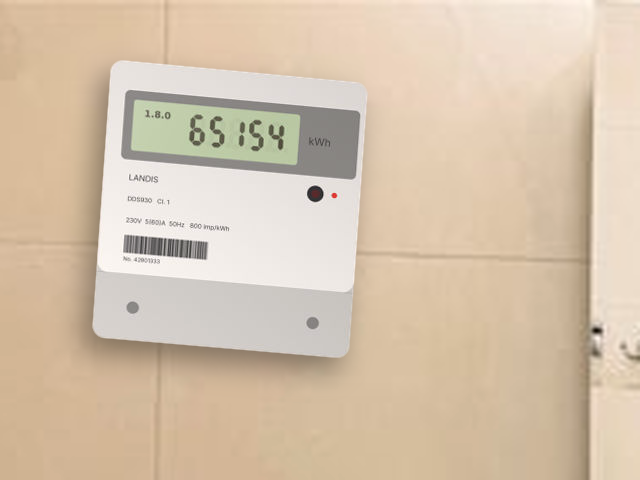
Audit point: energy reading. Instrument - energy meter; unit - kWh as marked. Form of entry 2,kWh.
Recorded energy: 65154,kWh
